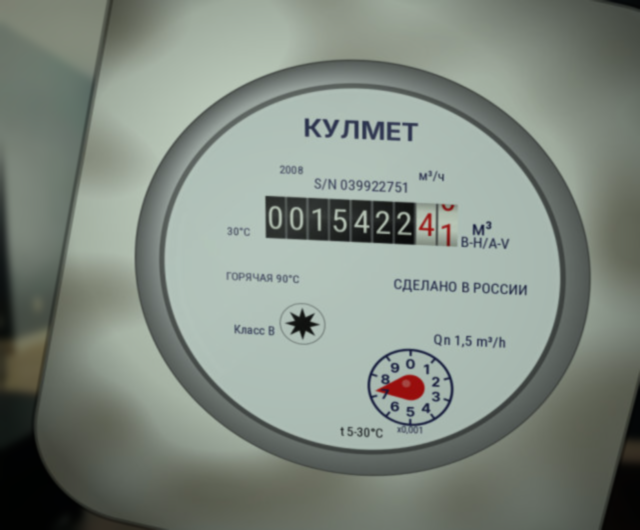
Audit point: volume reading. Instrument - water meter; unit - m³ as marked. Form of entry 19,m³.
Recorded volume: 15422.407,m³
